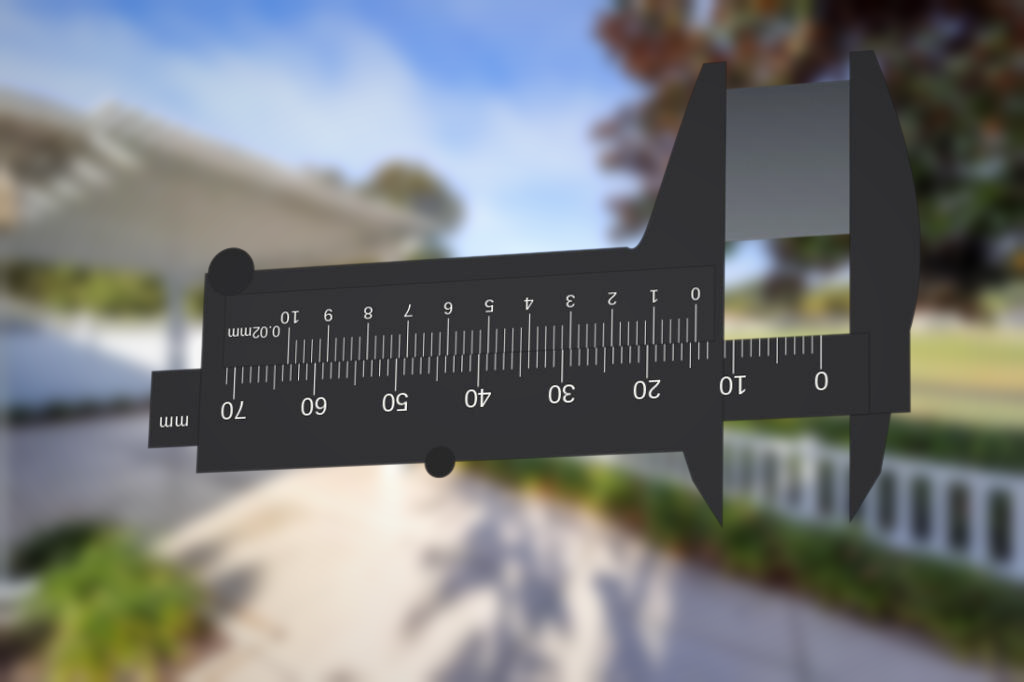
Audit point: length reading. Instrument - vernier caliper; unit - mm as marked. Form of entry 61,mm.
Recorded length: 14.4,mm
